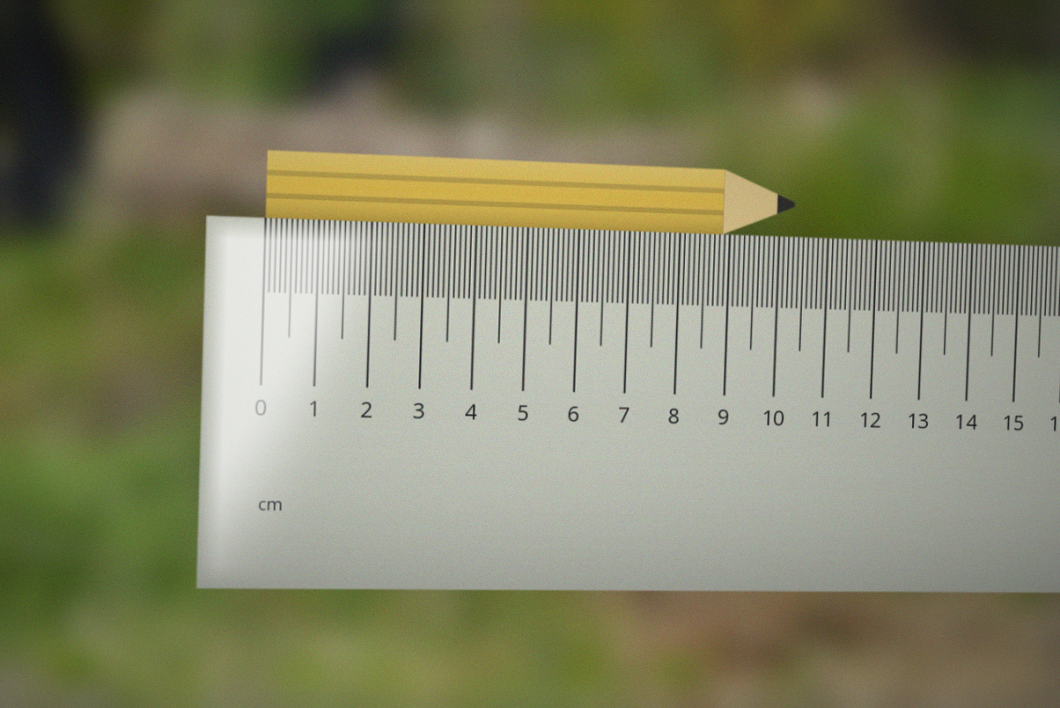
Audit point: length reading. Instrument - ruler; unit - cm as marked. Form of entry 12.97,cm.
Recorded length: 10.3,cm
